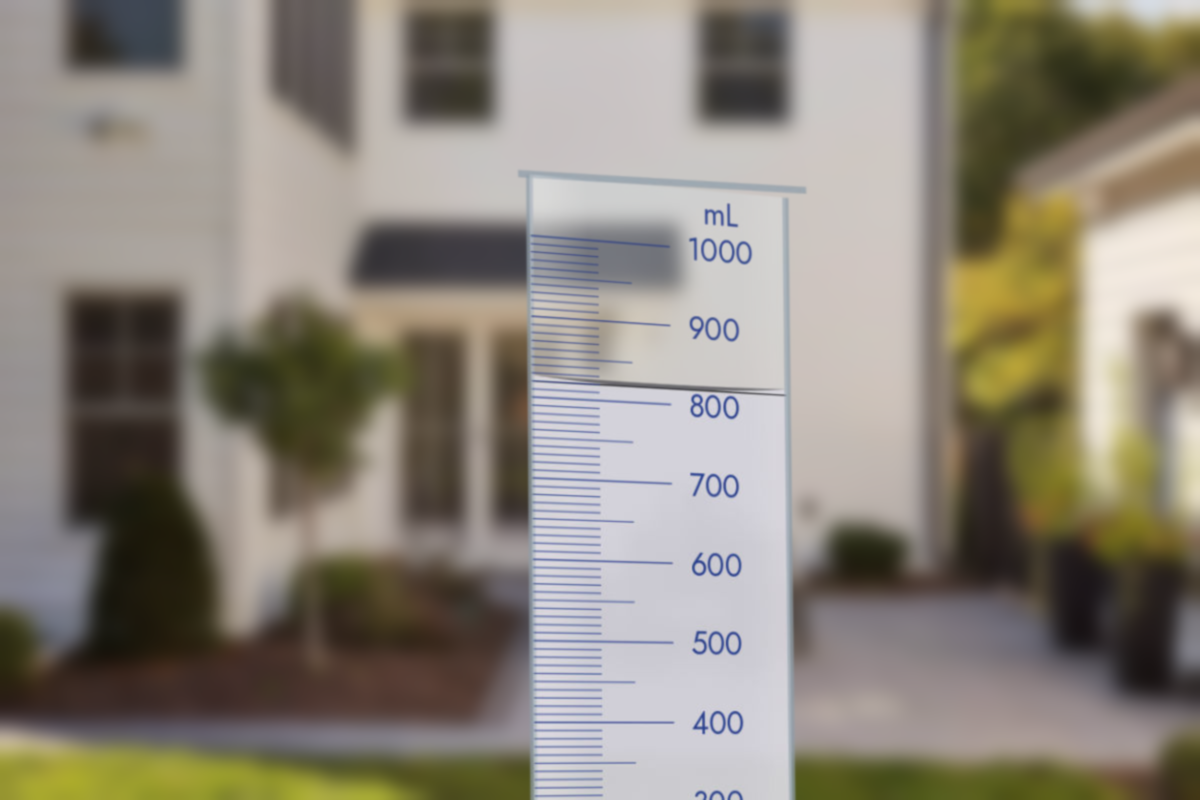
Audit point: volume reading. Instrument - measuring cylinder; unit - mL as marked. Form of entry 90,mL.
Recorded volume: 820,mL
